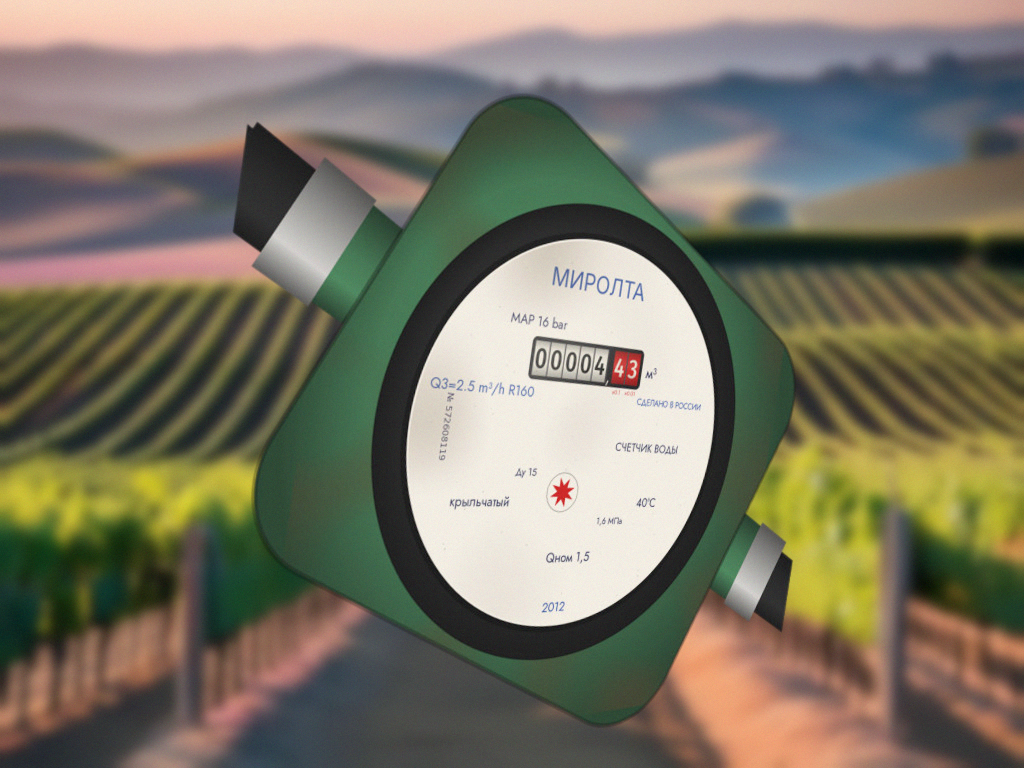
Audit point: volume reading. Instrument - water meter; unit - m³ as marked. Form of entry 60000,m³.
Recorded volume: 4.43,m³
